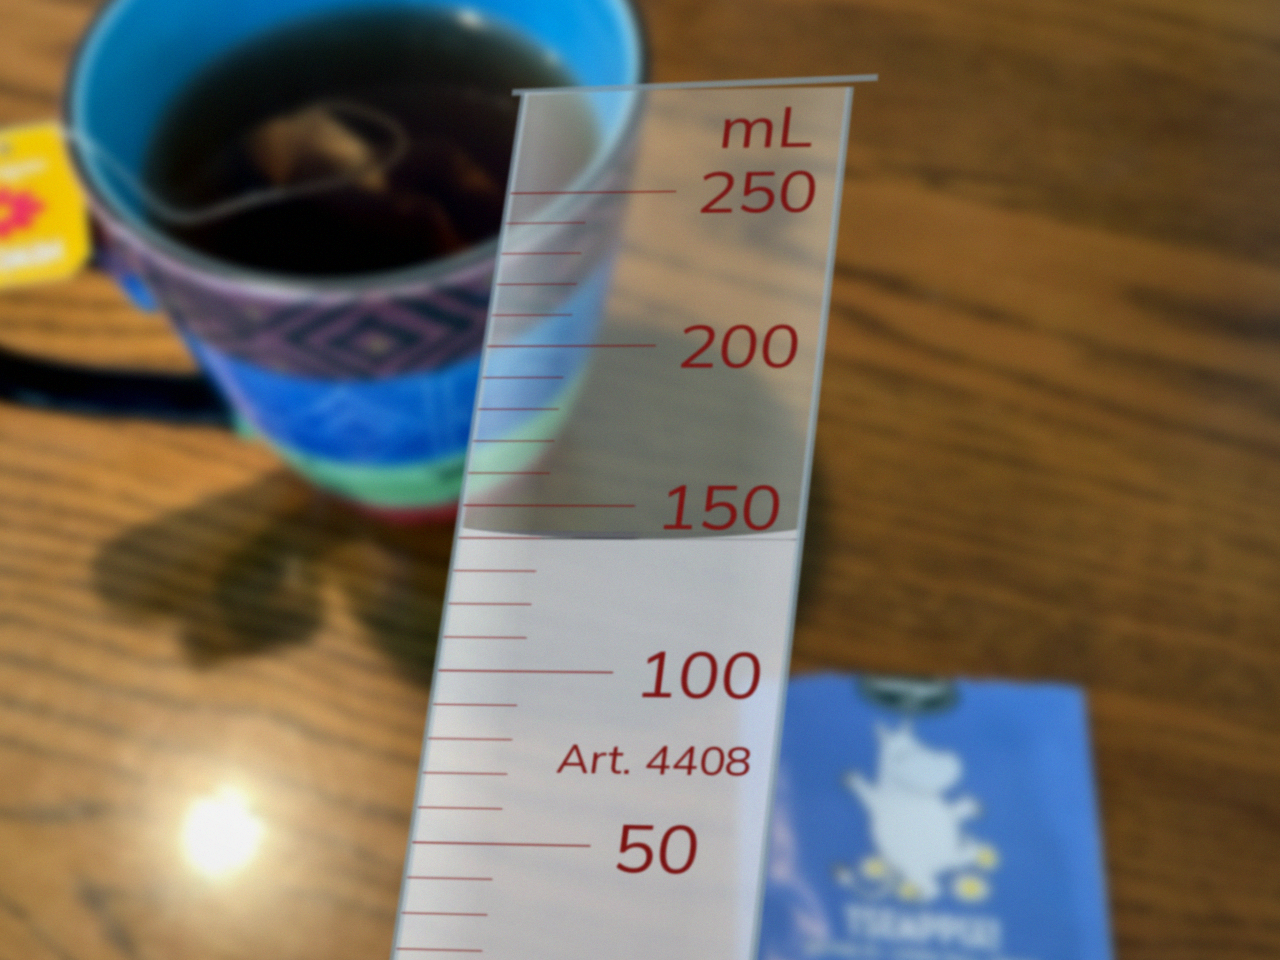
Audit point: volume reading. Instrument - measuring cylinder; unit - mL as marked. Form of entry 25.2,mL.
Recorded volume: 140,mL
